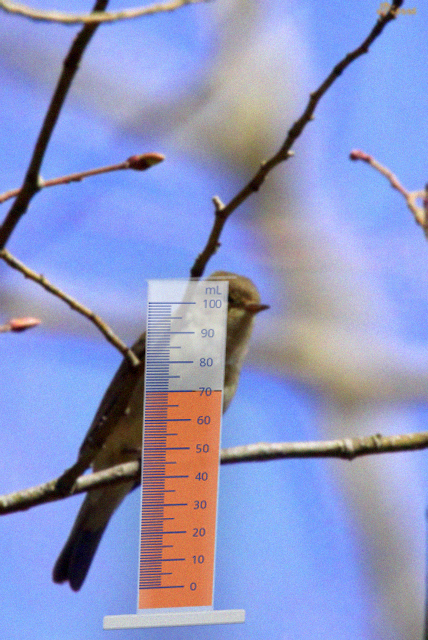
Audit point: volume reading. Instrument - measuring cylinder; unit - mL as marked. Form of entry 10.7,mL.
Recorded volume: 70,mL
